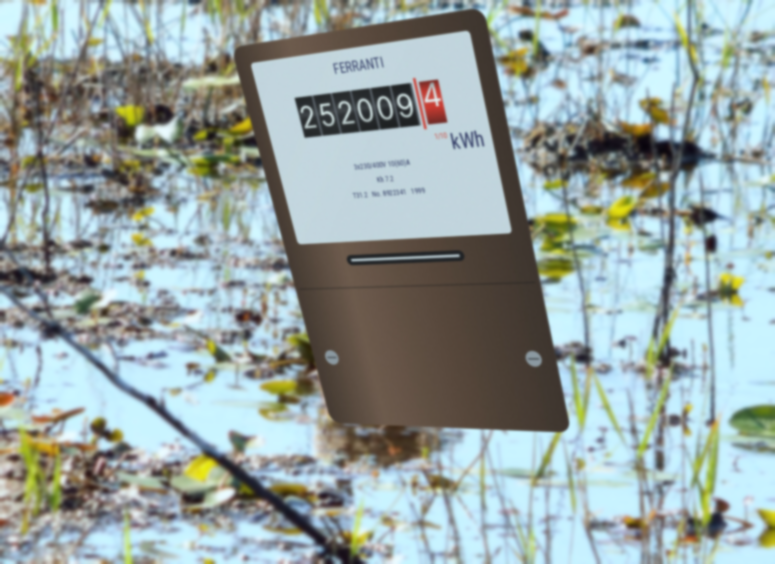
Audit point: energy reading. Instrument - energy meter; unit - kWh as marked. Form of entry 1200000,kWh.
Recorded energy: 252009.4,kWh
